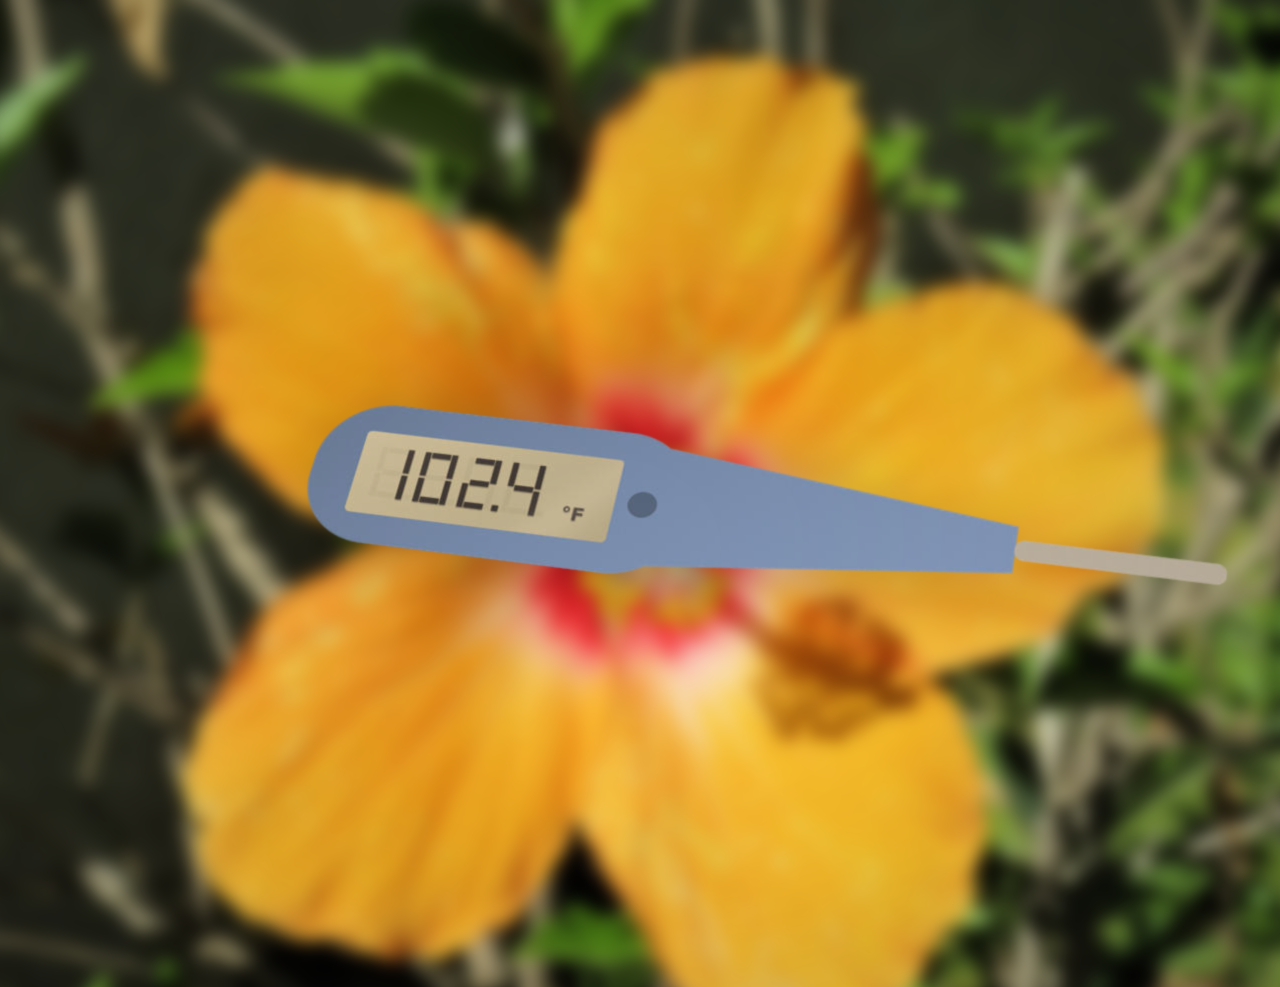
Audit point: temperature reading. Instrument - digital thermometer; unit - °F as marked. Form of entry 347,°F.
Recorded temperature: 102.4,°F
